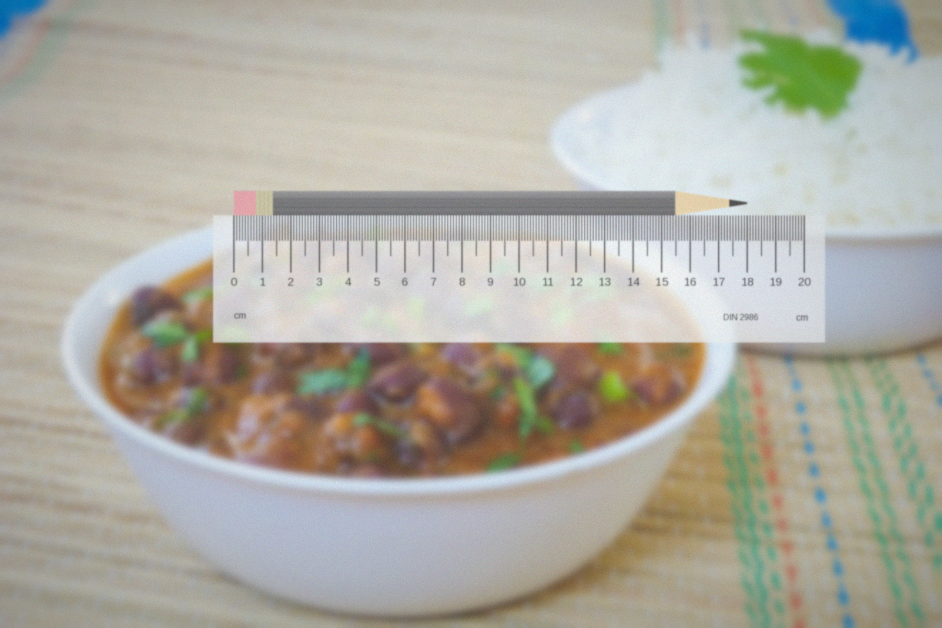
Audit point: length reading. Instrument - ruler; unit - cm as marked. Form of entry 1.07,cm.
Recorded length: 18,cm
